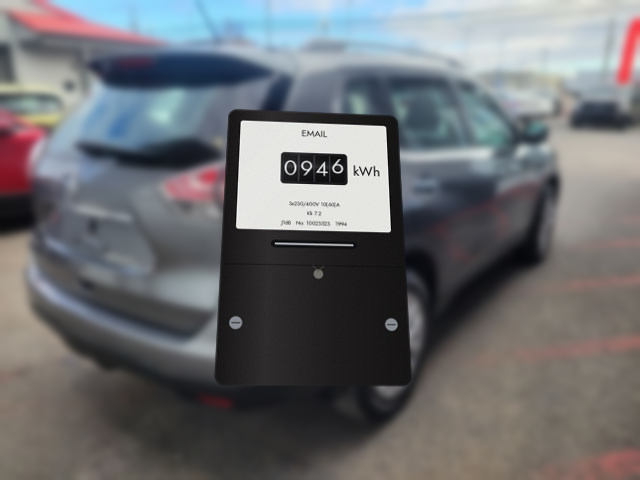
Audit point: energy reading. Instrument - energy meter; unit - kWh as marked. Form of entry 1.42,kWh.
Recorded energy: 946,kWh
